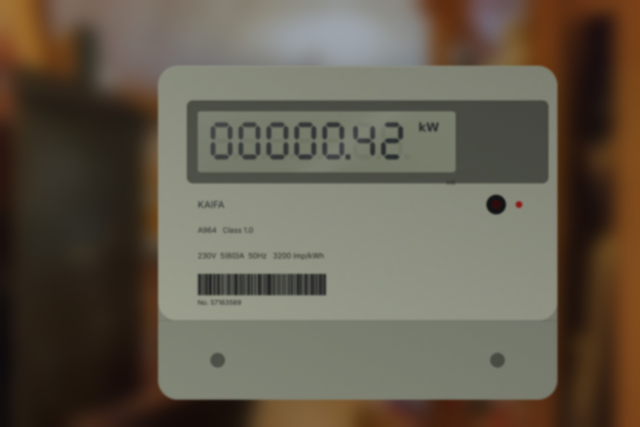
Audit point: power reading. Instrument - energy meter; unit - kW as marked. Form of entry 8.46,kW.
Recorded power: 0.42,kW
